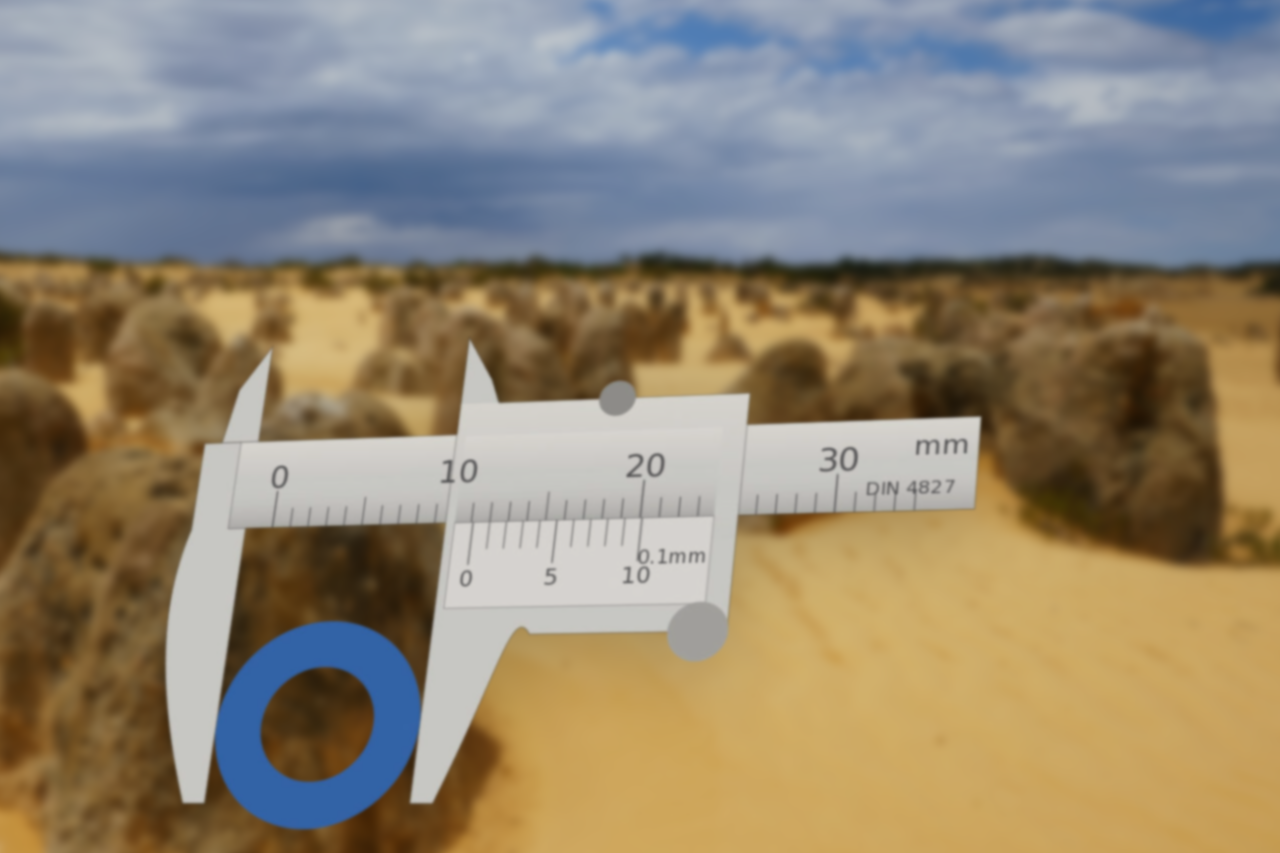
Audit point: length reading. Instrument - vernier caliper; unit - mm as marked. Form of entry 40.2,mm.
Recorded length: 11.1,mm
